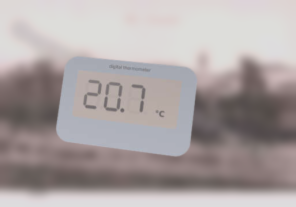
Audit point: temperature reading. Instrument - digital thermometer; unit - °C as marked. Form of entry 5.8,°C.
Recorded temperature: 20.7,°C
